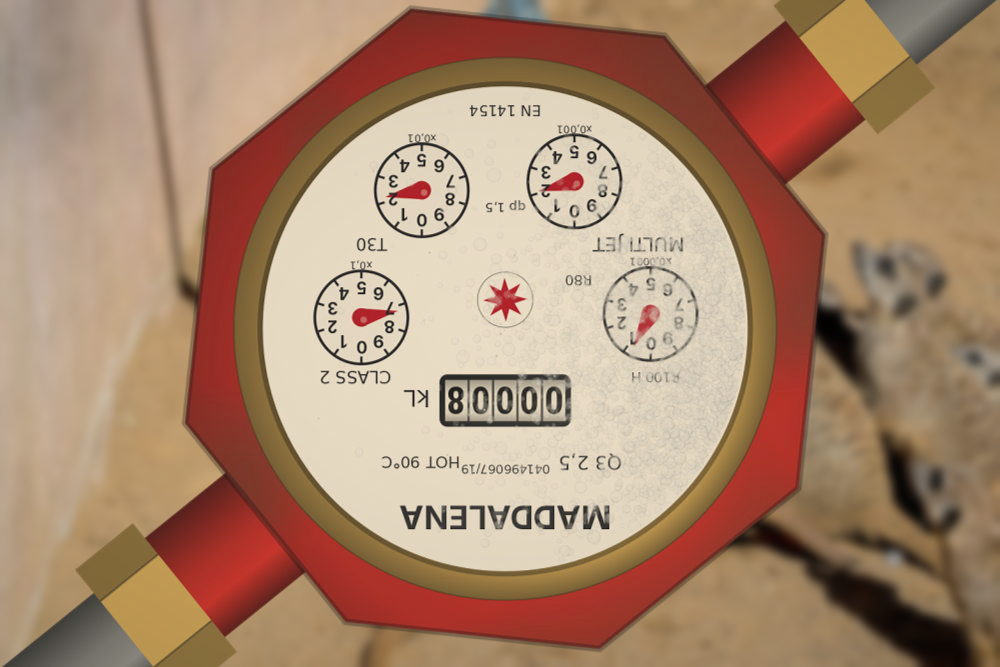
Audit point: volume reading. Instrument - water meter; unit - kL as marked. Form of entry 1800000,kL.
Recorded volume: 8.7220,kL
